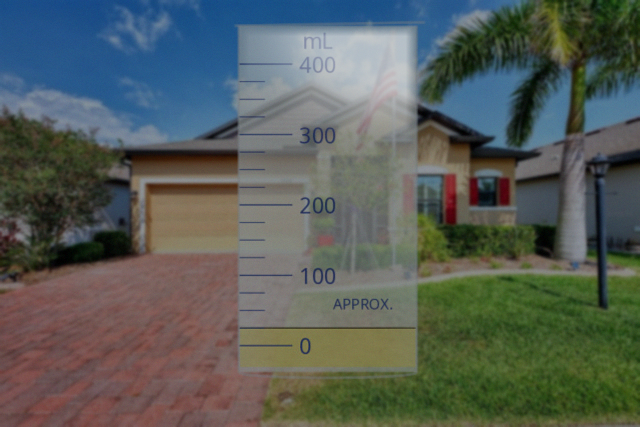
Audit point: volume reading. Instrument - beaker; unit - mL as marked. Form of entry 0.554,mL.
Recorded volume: 25,mL
